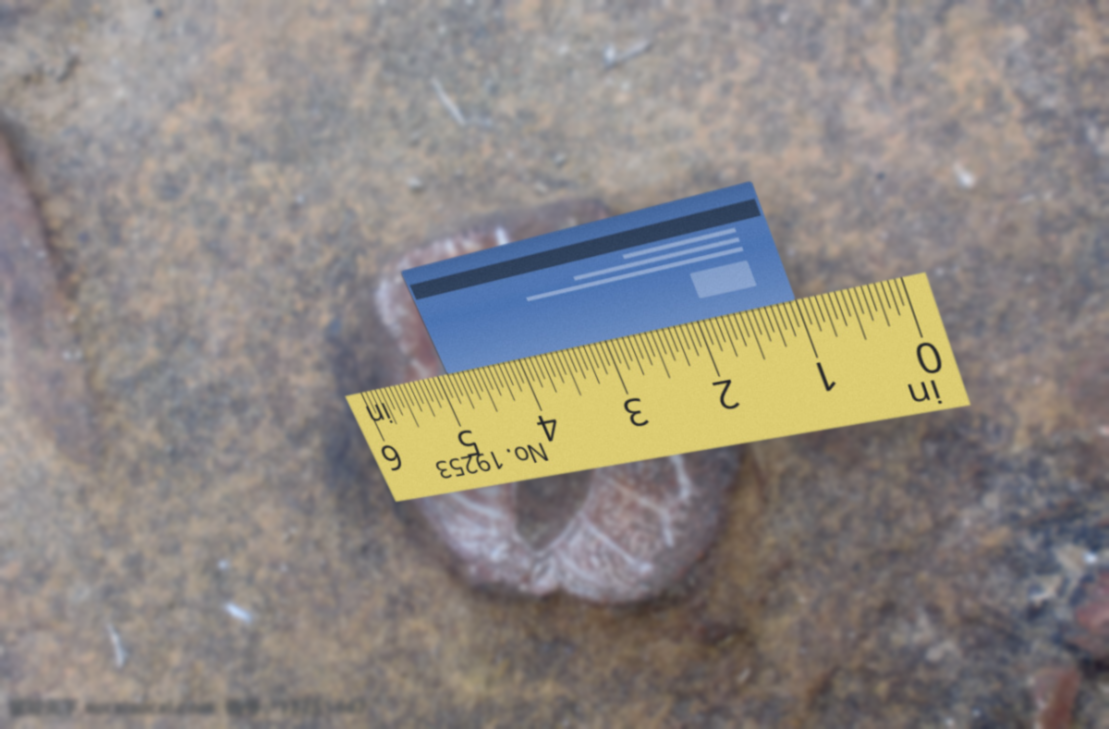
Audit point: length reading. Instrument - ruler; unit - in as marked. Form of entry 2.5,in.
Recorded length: 3.875,in
